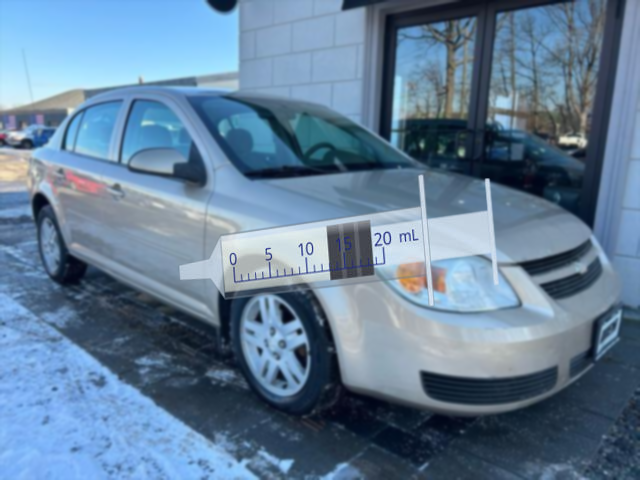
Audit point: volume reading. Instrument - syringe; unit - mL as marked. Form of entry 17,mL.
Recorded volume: 13,mL
